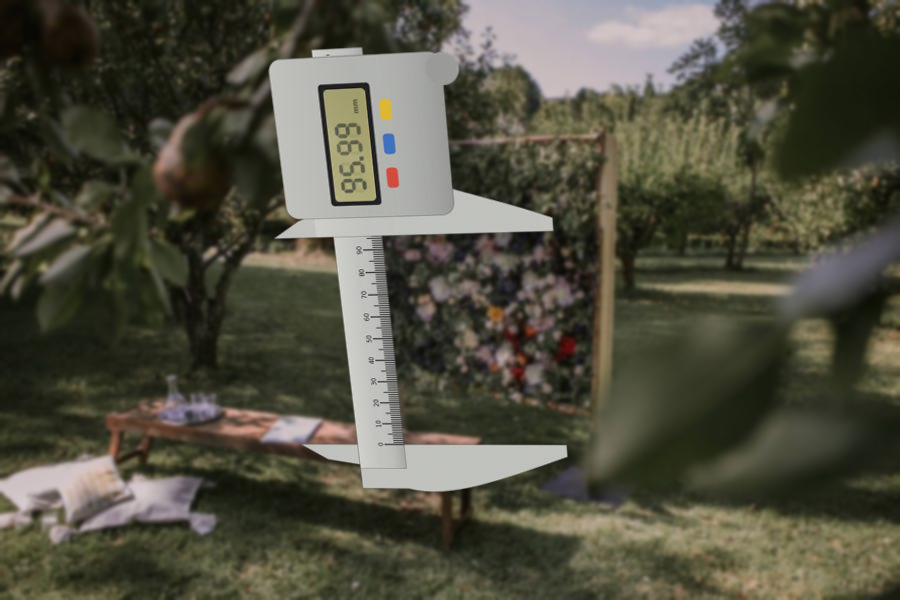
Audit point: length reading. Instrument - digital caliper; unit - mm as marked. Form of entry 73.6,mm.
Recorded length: 95.99,mm
